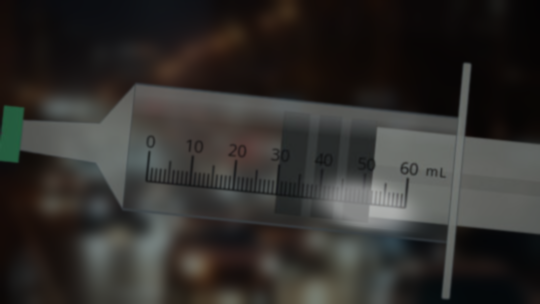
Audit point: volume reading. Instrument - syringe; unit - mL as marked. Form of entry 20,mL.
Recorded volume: 30,mL
